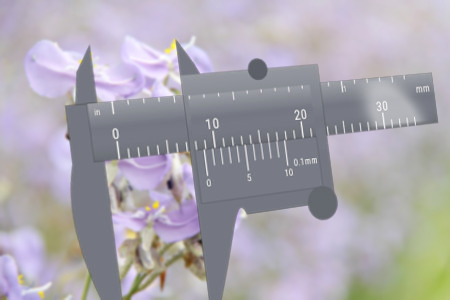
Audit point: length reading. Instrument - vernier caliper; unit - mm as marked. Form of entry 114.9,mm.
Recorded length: 8.8,mm
